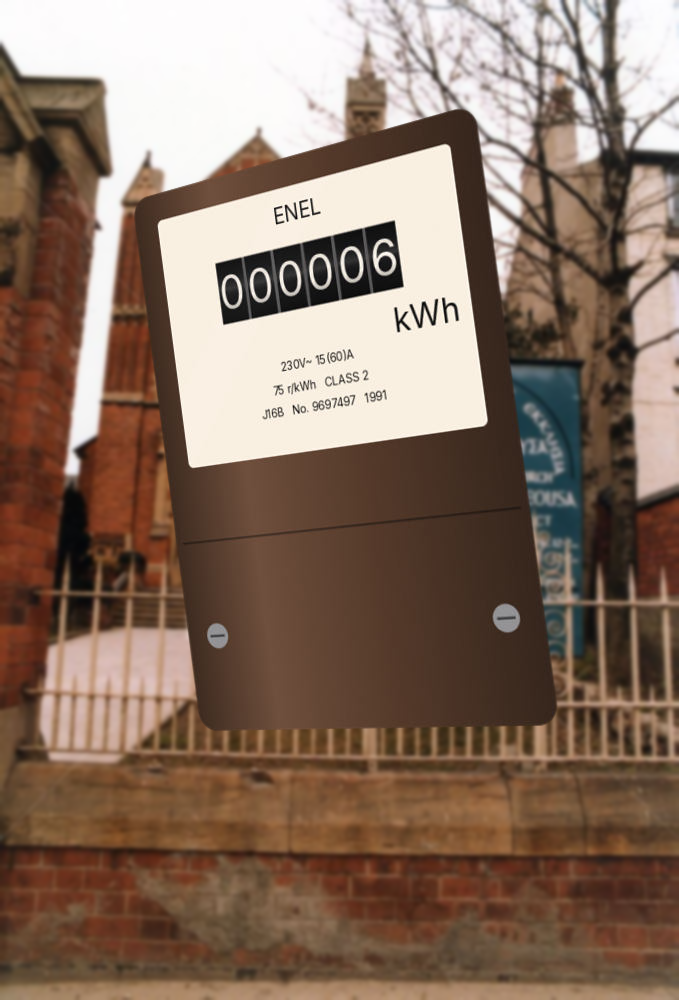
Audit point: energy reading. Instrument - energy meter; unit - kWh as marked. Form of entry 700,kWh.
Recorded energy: 6,kWh
